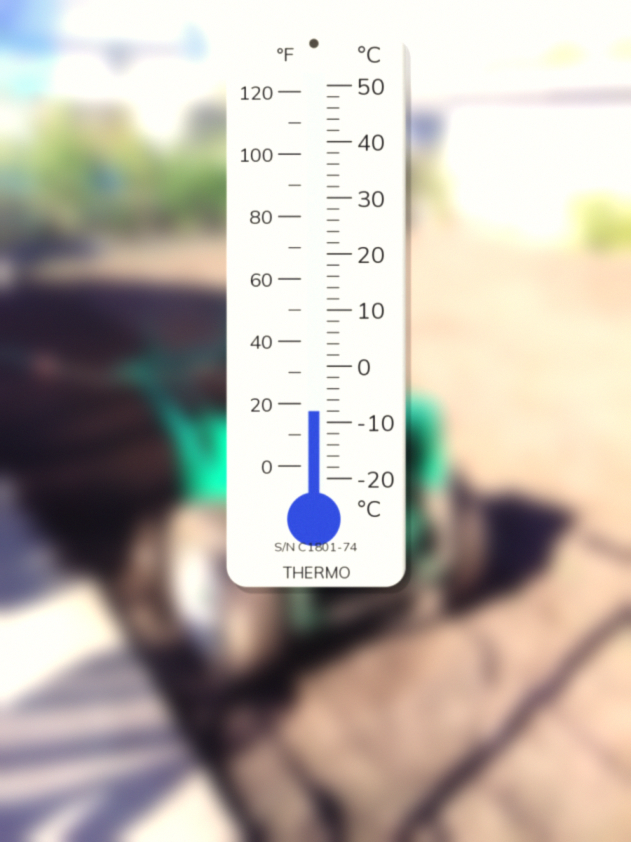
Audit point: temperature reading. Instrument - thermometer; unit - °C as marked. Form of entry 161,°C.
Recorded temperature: -8,°C
